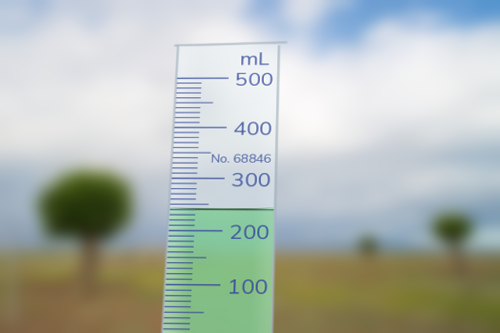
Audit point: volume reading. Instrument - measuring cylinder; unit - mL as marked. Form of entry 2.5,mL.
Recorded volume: 240,mL
